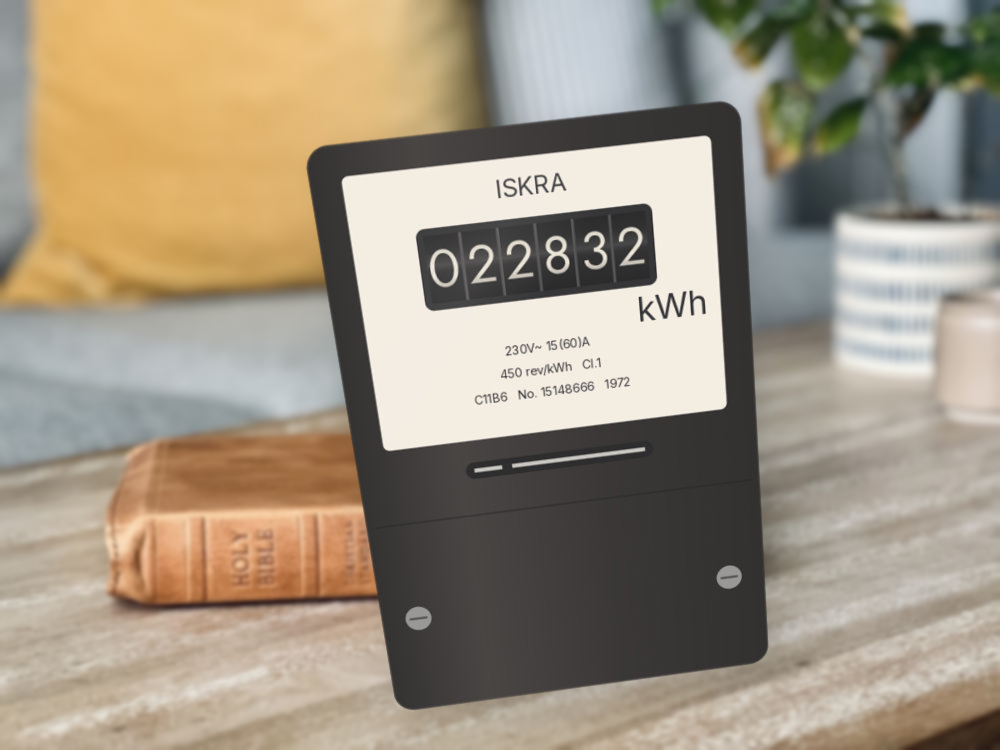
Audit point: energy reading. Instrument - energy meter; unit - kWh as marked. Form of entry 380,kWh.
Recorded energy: 22832,kWh
